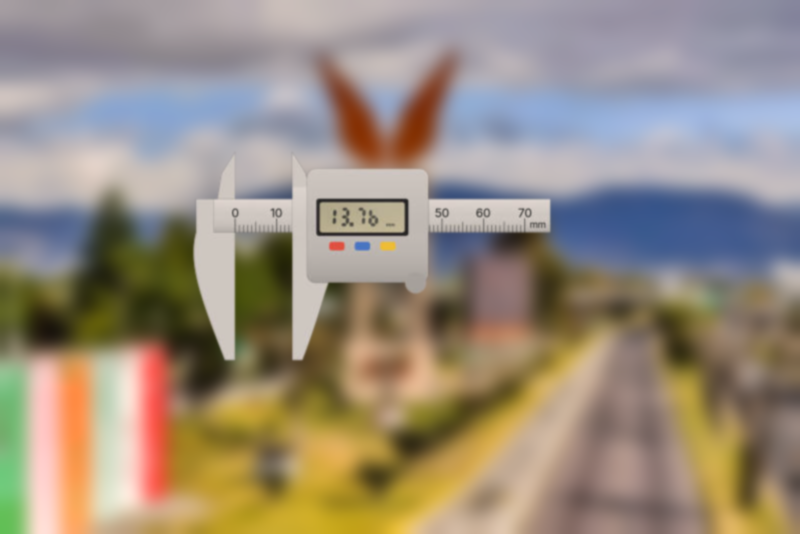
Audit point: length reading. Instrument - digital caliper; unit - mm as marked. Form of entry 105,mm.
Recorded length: 13.76,mm
